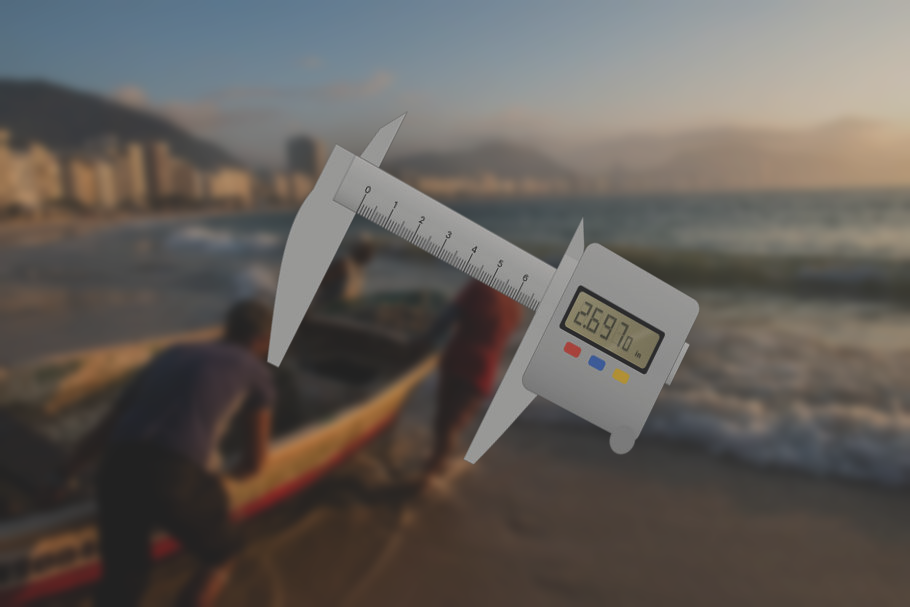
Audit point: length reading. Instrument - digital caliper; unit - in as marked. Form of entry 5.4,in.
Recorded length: 2.6970,in
